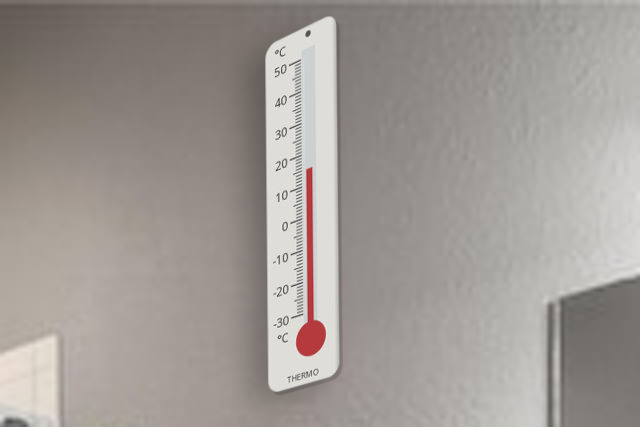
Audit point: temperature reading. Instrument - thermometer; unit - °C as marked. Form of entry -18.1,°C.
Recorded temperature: 15,°C
